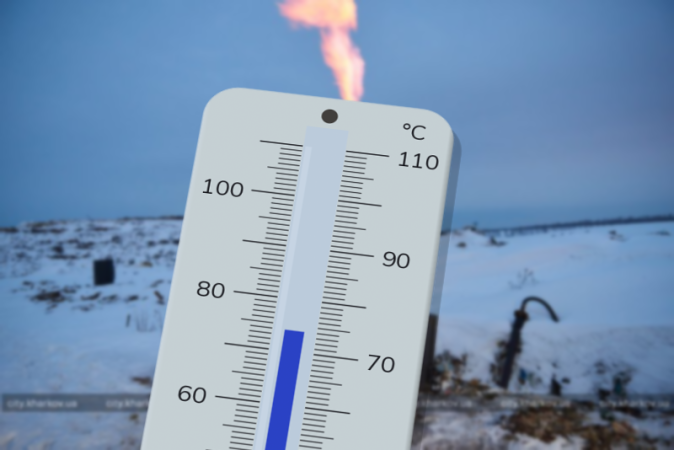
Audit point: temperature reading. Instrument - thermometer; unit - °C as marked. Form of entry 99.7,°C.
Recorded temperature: 74,°C
